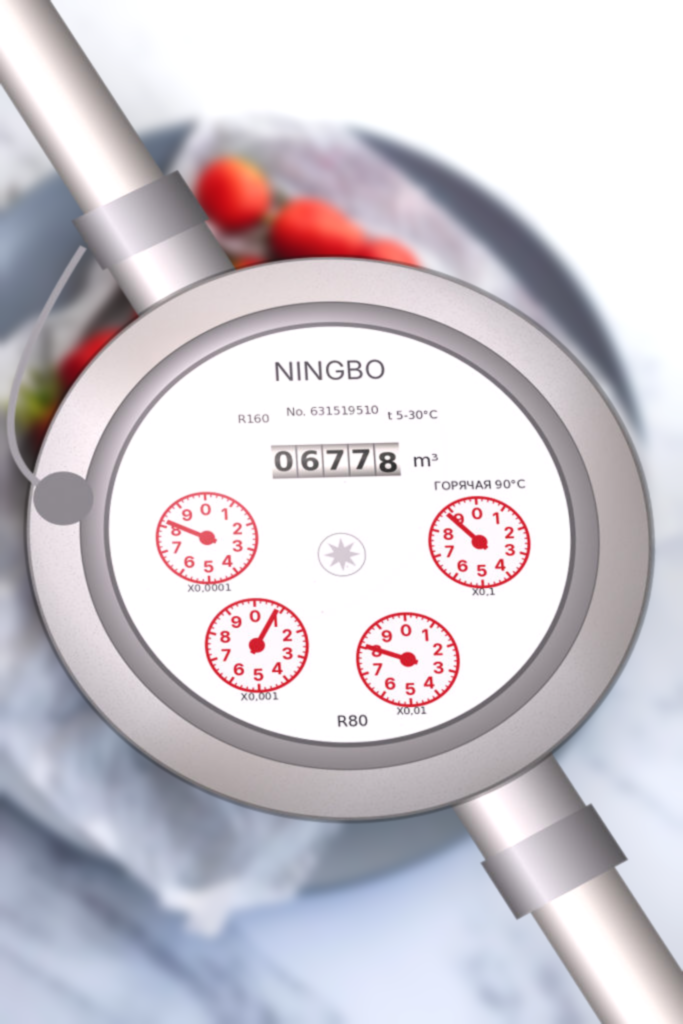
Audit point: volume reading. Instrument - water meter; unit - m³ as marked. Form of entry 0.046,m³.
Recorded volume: 6777.8808,m³
